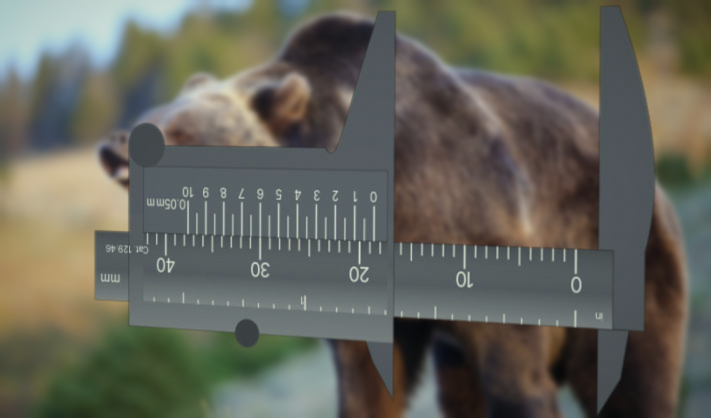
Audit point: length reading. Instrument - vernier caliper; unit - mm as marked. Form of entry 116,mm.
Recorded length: 18.6,mm
